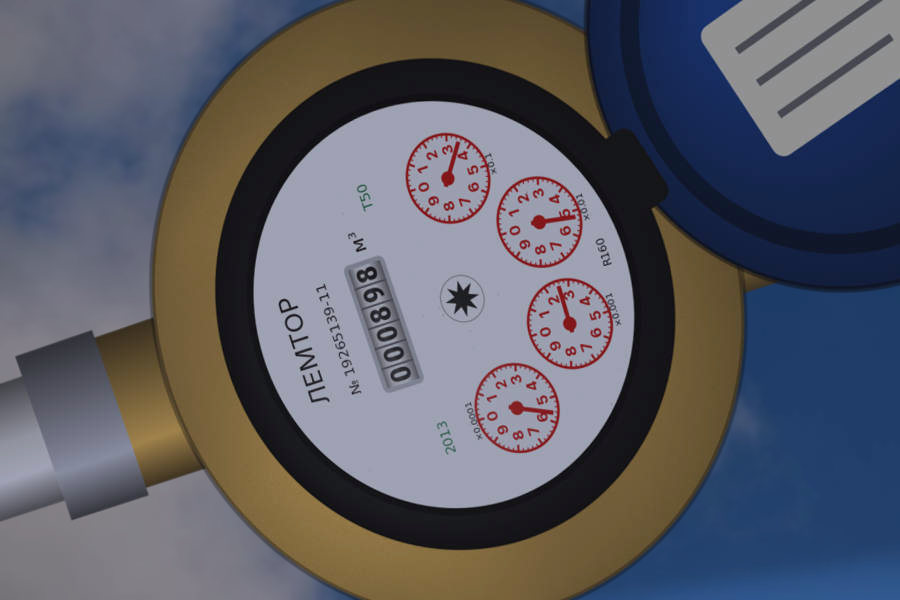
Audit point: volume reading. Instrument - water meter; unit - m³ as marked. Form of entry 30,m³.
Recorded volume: 898.3525,m³
